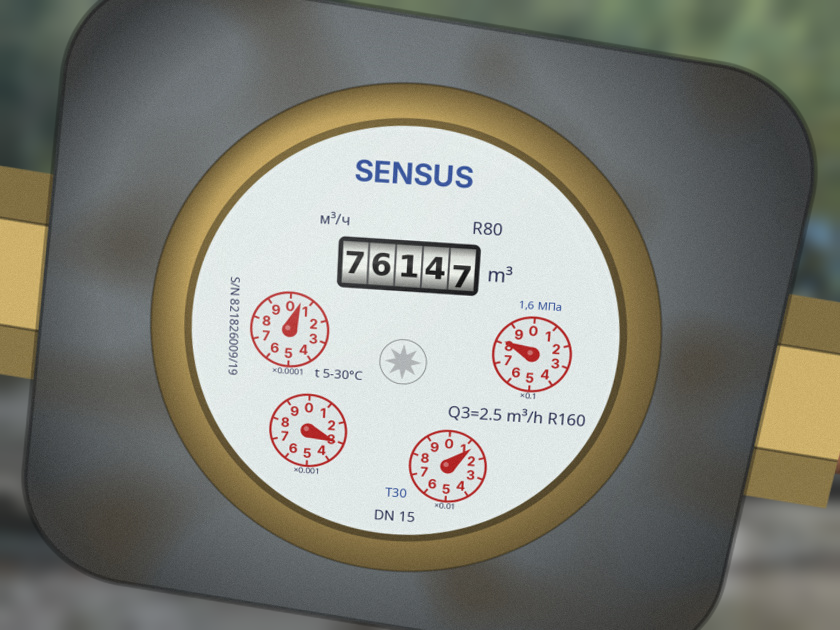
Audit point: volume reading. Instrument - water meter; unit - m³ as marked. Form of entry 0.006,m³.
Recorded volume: 76146.8130,m³
